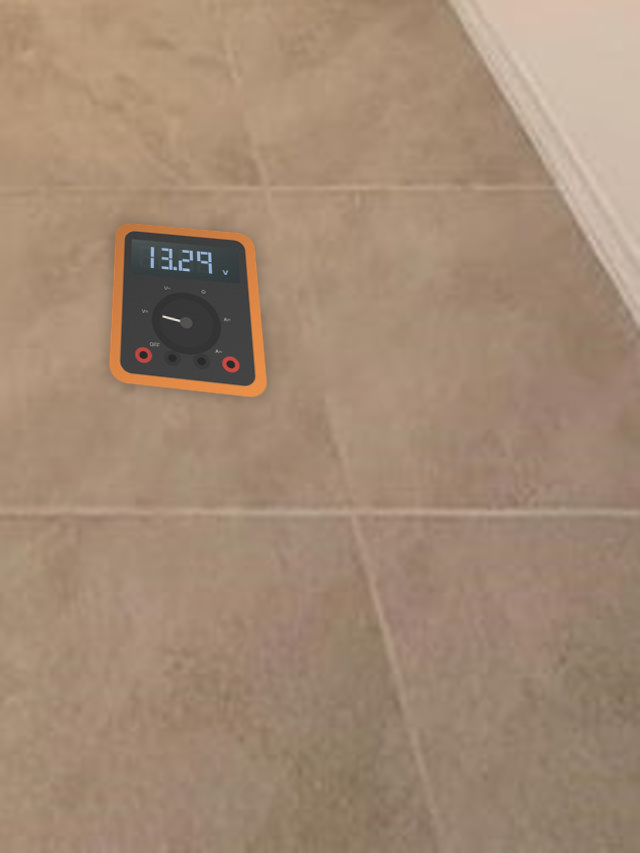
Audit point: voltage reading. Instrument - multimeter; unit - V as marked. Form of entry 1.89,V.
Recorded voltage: 13.29,V
